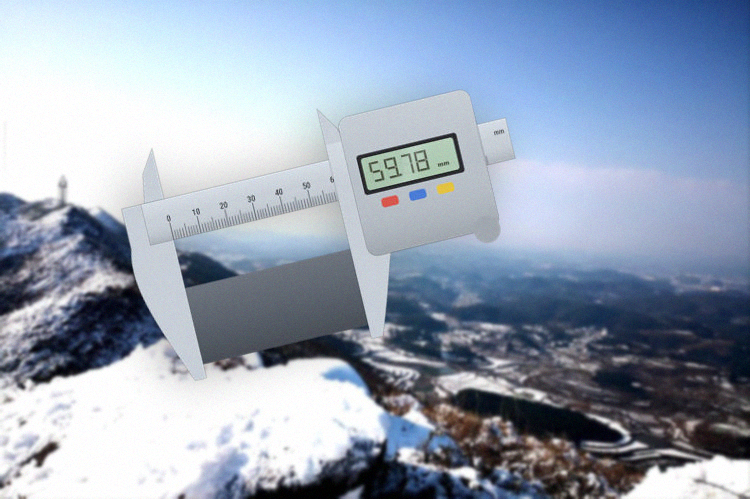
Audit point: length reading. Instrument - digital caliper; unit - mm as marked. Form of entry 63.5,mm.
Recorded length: 59.78,mm
